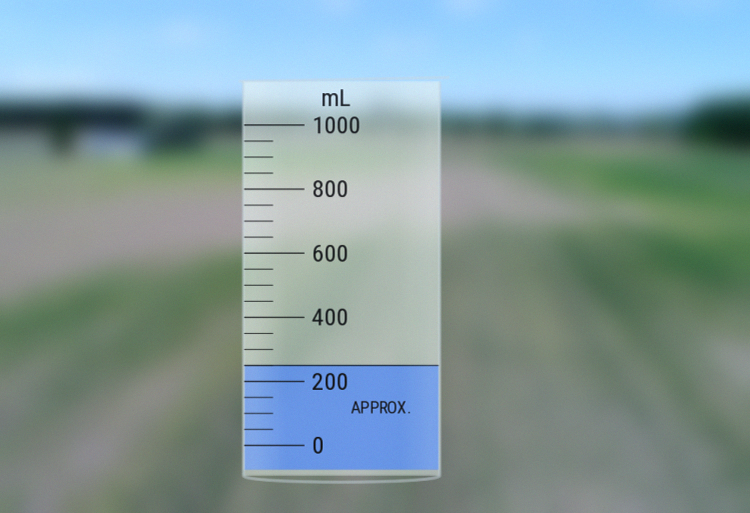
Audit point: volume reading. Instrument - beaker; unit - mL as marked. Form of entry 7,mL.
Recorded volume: 250,mL
